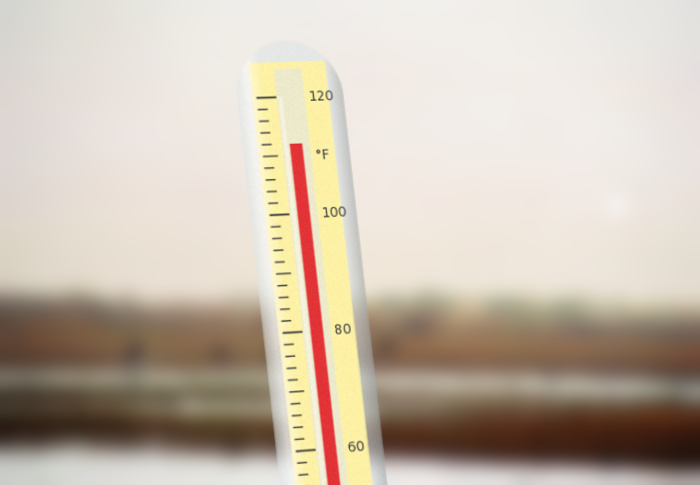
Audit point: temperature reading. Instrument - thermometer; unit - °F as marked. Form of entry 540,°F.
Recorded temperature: 112,°F
